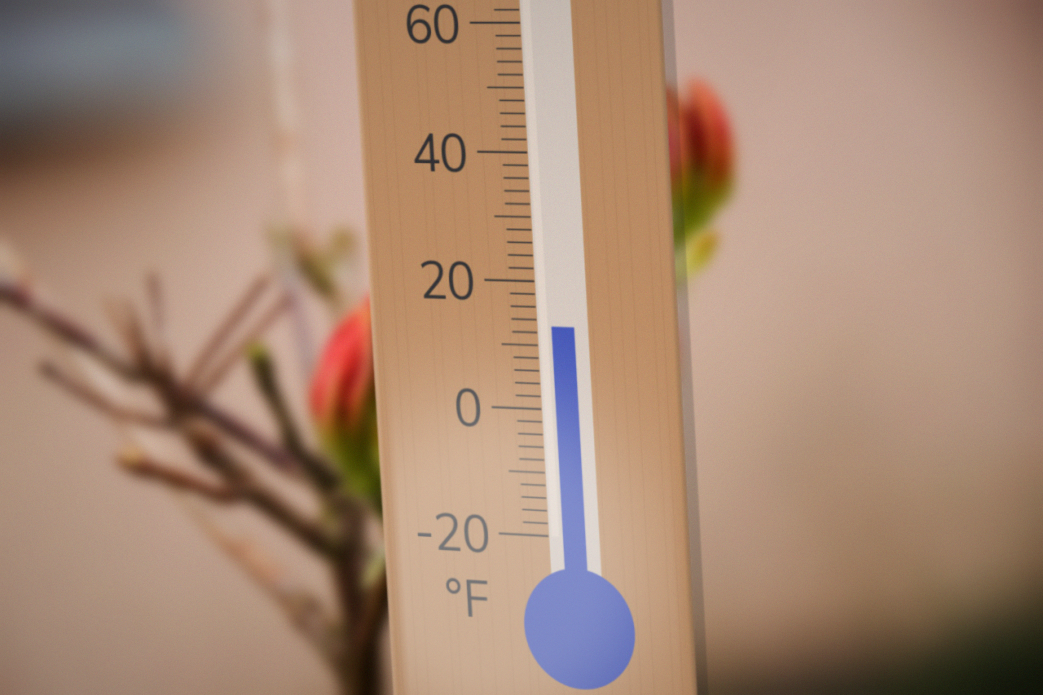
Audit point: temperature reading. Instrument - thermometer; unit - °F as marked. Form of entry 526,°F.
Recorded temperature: 13,°F
